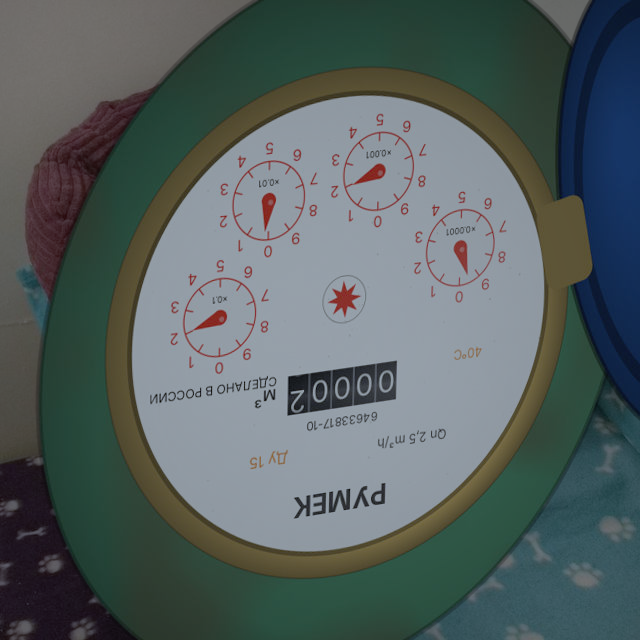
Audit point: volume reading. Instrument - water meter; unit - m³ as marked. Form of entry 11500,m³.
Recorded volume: 2.2019,m³
